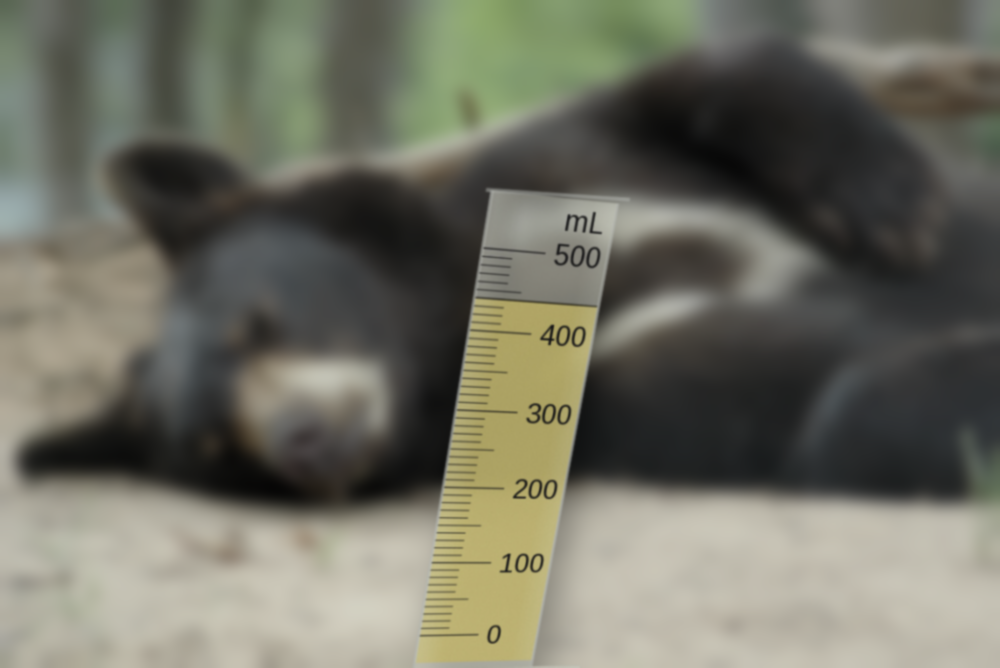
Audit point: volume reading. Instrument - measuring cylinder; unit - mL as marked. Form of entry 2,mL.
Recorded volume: 440,mL
